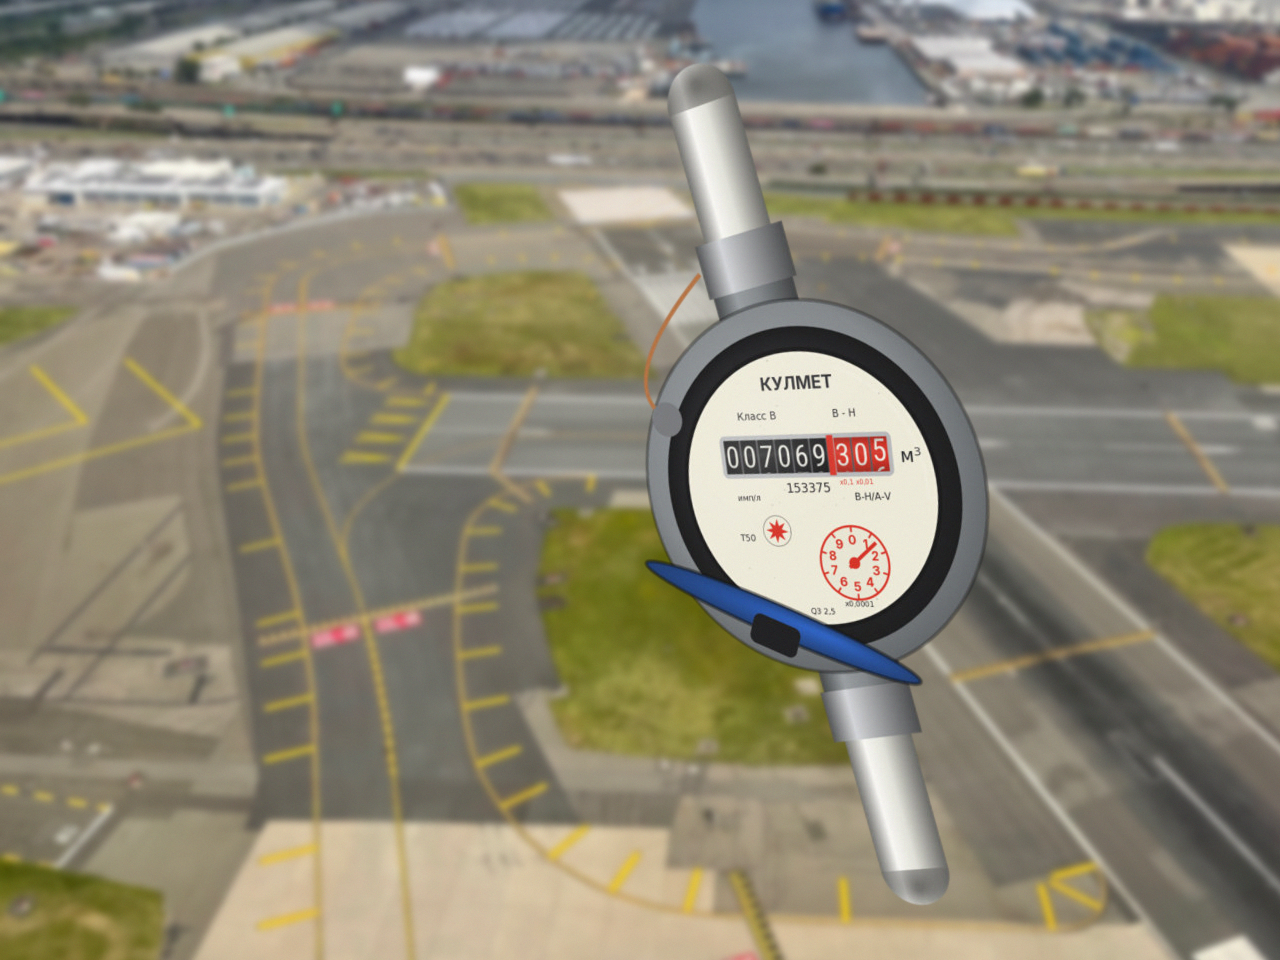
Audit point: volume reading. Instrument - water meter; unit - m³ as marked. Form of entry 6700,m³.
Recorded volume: 7069.3051,m³
